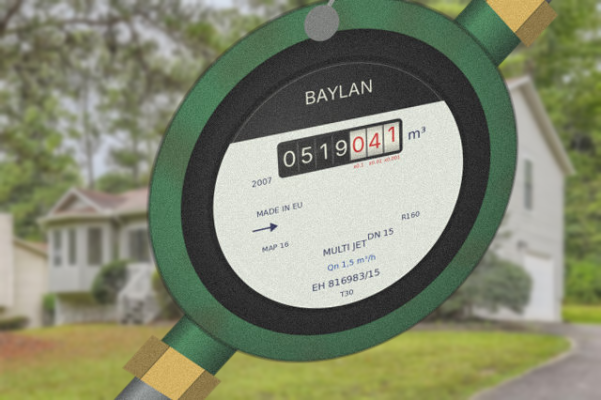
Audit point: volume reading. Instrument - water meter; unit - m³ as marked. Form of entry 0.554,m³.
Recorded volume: 519.041,m³
